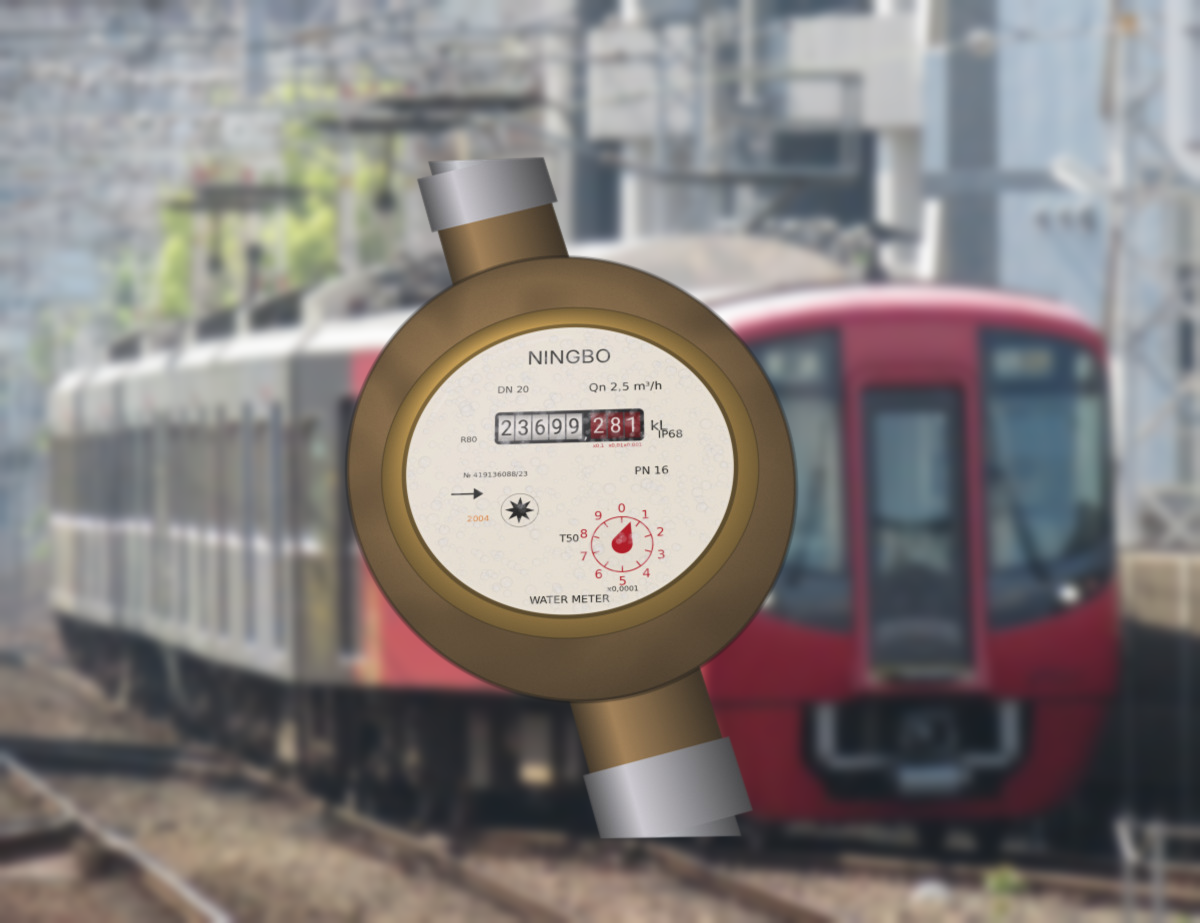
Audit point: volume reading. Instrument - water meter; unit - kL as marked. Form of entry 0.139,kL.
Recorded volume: 23699.2810,kL
